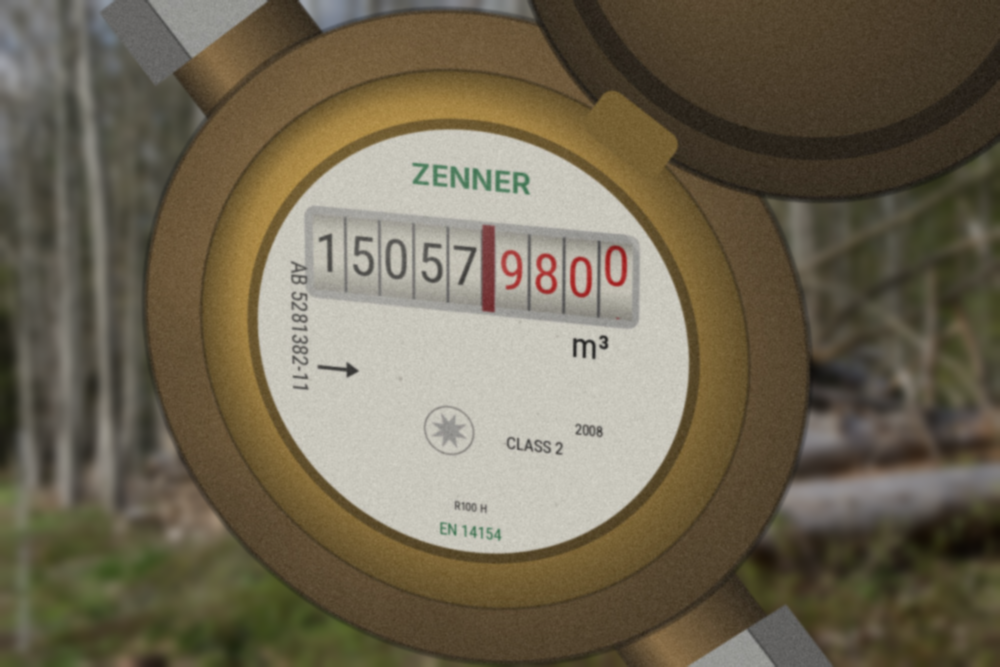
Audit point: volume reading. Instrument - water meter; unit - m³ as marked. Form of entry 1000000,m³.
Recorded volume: 15057.9800,m³
